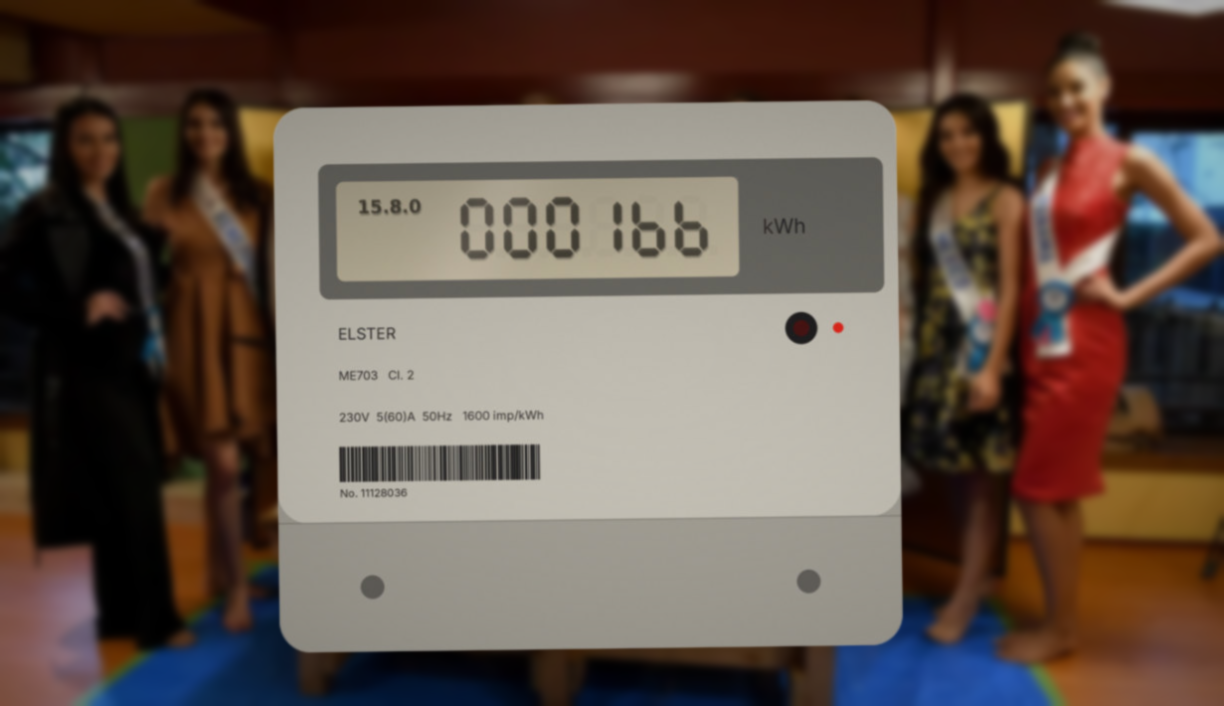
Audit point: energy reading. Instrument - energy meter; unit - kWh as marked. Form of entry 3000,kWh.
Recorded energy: 166,kWh
